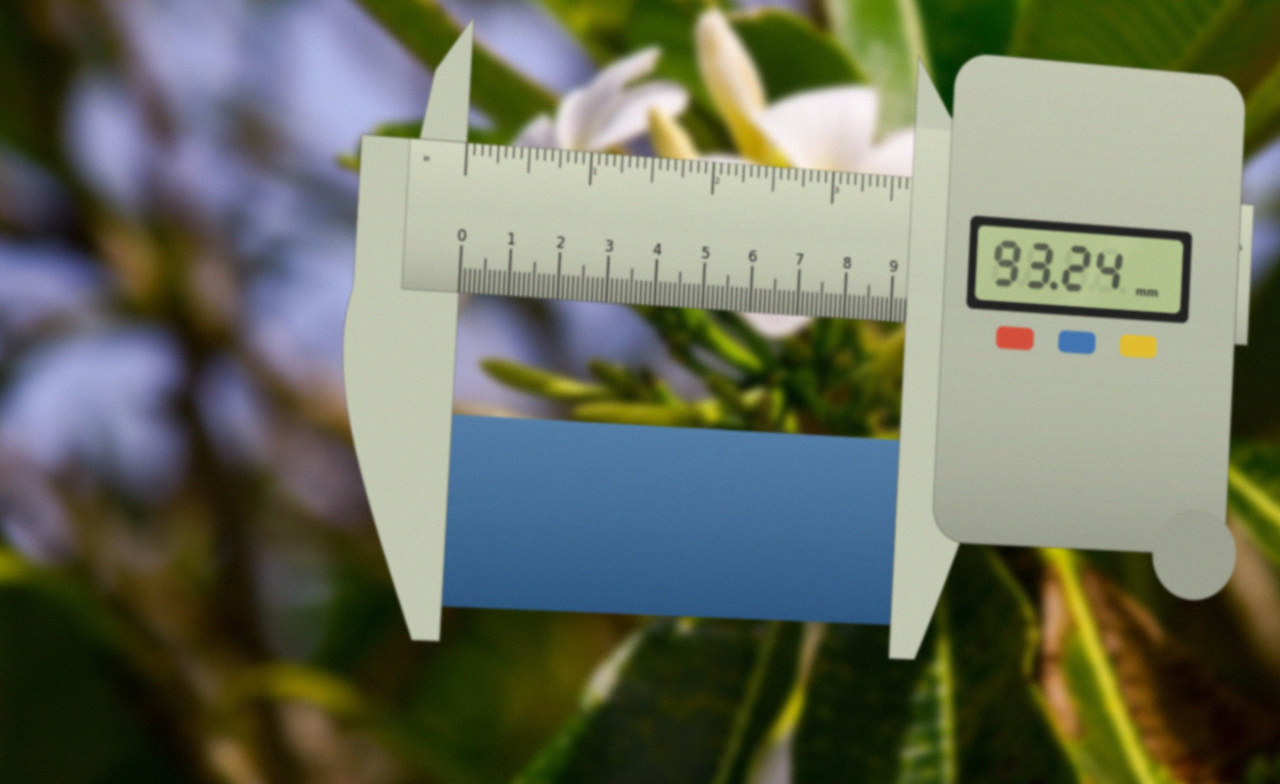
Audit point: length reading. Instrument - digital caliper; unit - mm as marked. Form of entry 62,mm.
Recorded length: 93.24,mm
